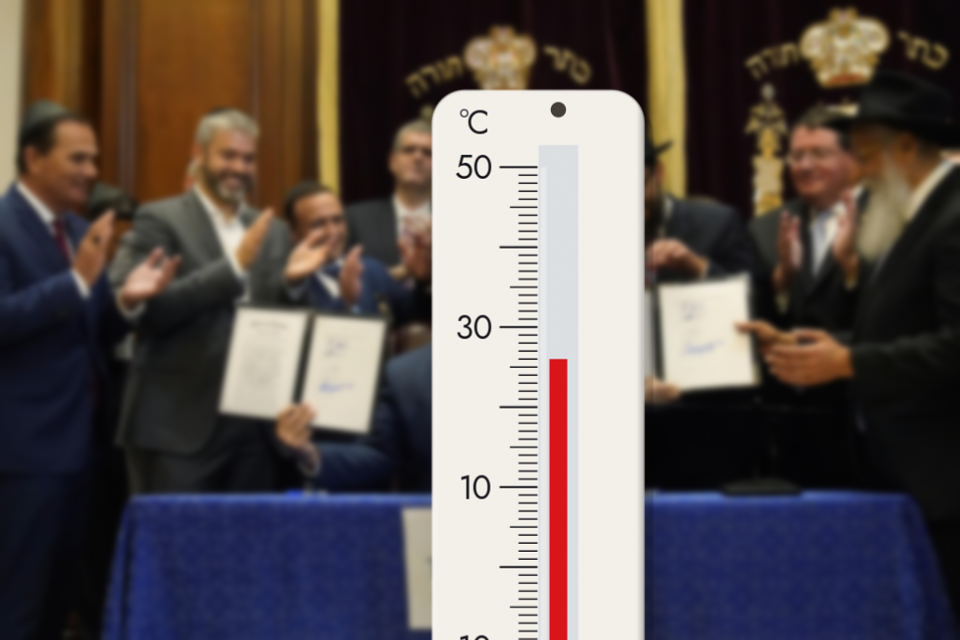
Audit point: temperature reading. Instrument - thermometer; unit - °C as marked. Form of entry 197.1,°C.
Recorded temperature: 26,°C
